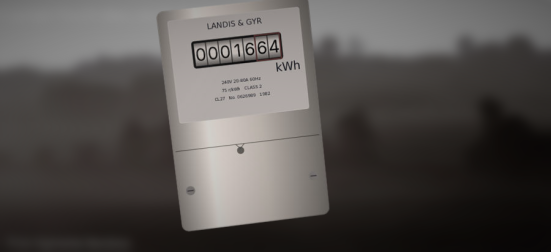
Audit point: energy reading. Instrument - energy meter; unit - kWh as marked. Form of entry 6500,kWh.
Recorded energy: 16.64,kWh
